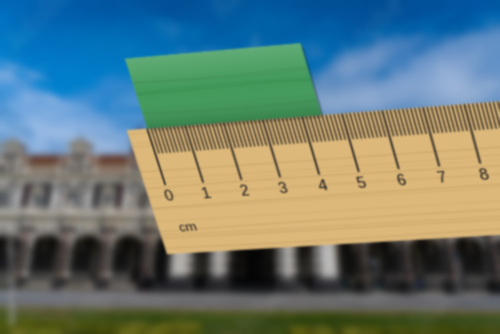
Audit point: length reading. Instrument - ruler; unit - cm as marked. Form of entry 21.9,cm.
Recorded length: 4.5,cm
